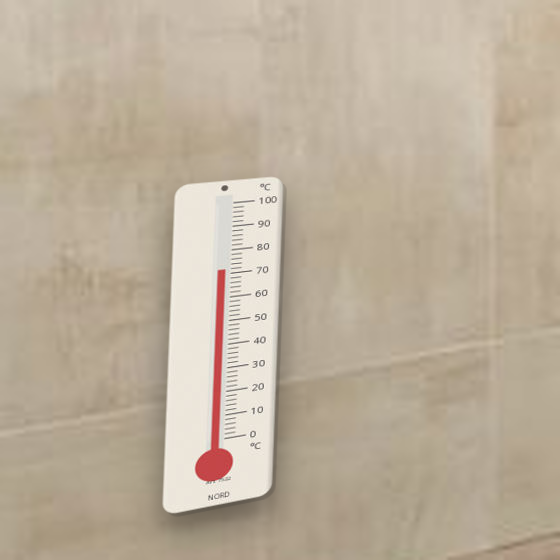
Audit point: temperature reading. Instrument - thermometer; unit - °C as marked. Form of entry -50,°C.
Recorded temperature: 72,°C
